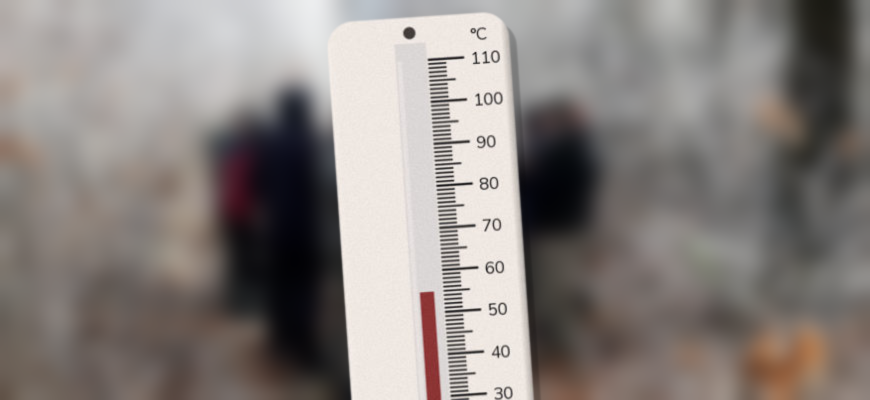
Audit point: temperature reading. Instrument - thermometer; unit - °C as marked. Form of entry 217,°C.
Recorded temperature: 55,°C
